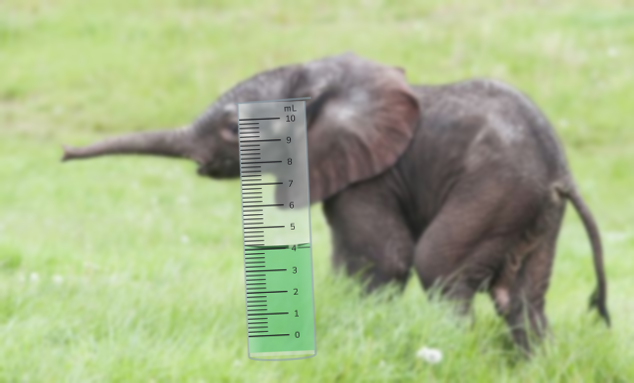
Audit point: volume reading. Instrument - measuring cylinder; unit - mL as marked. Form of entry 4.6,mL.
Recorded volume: 4,mL
